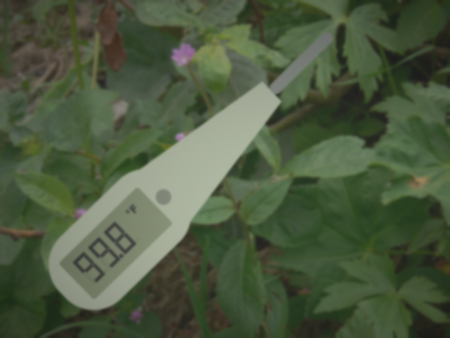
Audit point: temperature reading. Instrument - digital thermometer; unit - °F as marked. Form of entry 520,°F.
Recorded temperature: 99.8,°F
